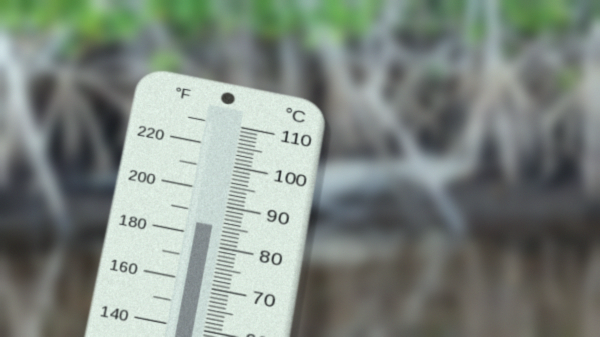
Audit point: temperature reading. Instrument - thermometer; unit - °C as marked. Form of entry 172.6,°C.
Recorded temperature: 85,°C
